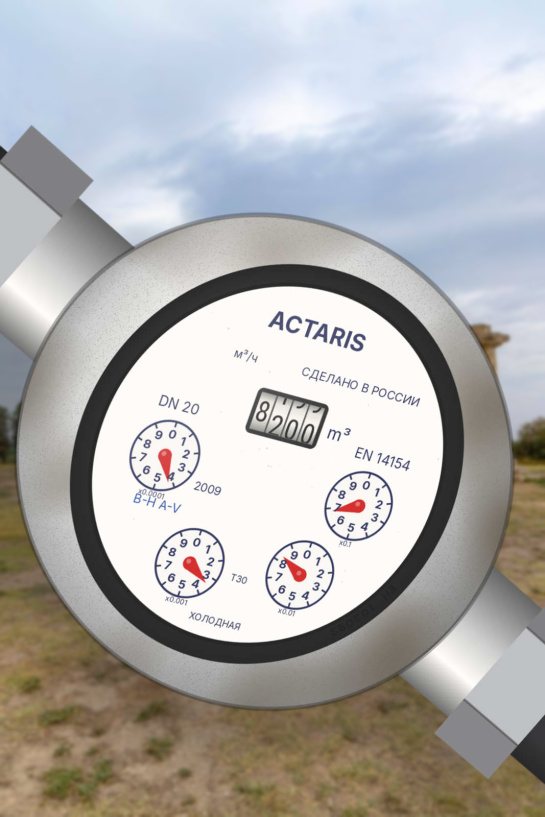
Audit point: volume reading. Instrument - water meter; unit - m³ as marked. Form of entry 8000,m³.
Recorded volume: 8199.6834,m³
